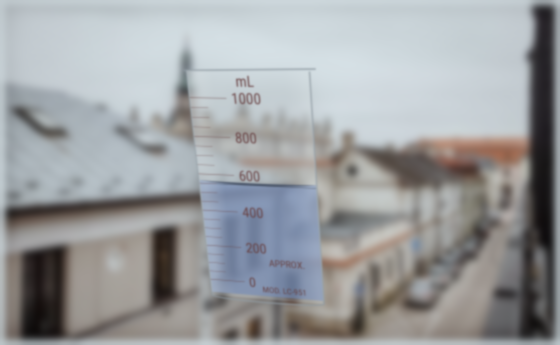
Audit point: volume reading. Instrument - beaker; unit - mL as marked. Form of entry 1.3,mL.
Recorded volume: 550,mL
